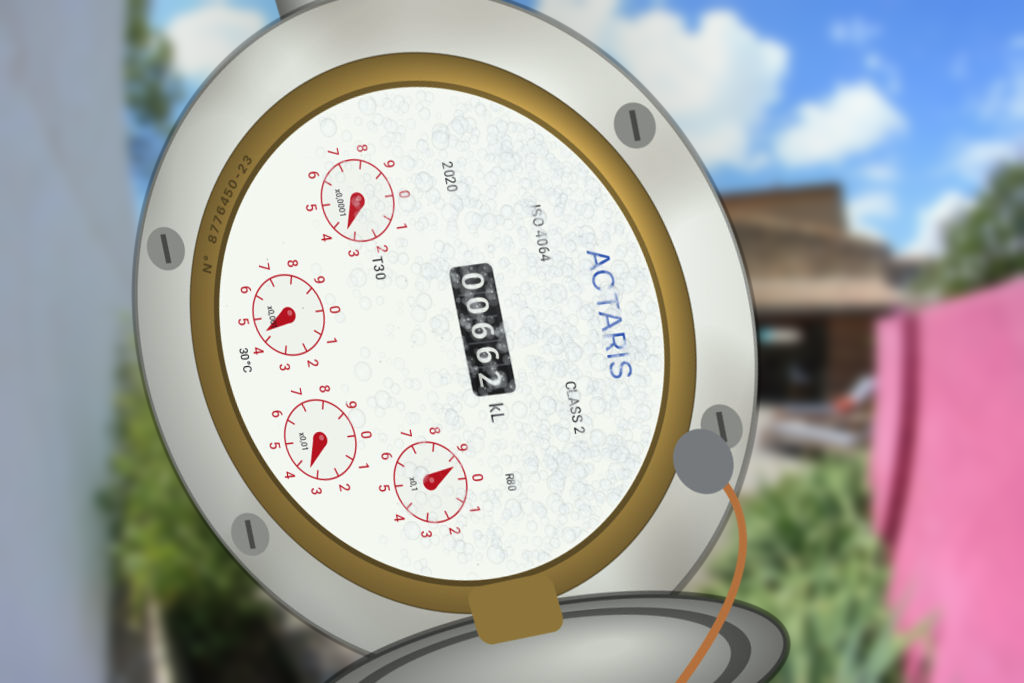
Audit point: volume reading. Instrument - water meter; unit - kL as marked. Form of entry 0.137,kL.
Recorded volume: 661.9343,kL
